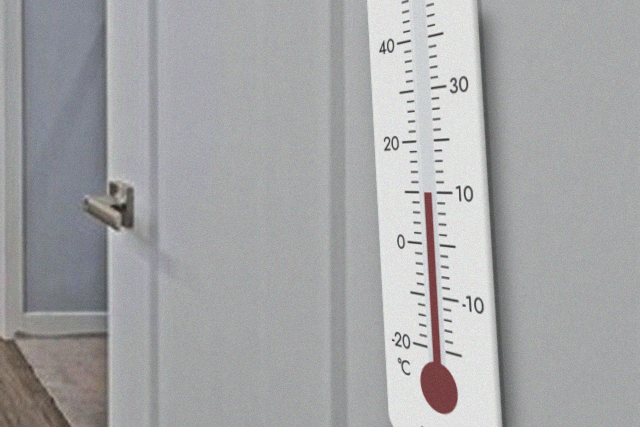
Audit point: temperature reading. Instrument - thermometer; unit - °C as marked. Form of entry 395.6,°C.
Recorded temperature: 10,°C
